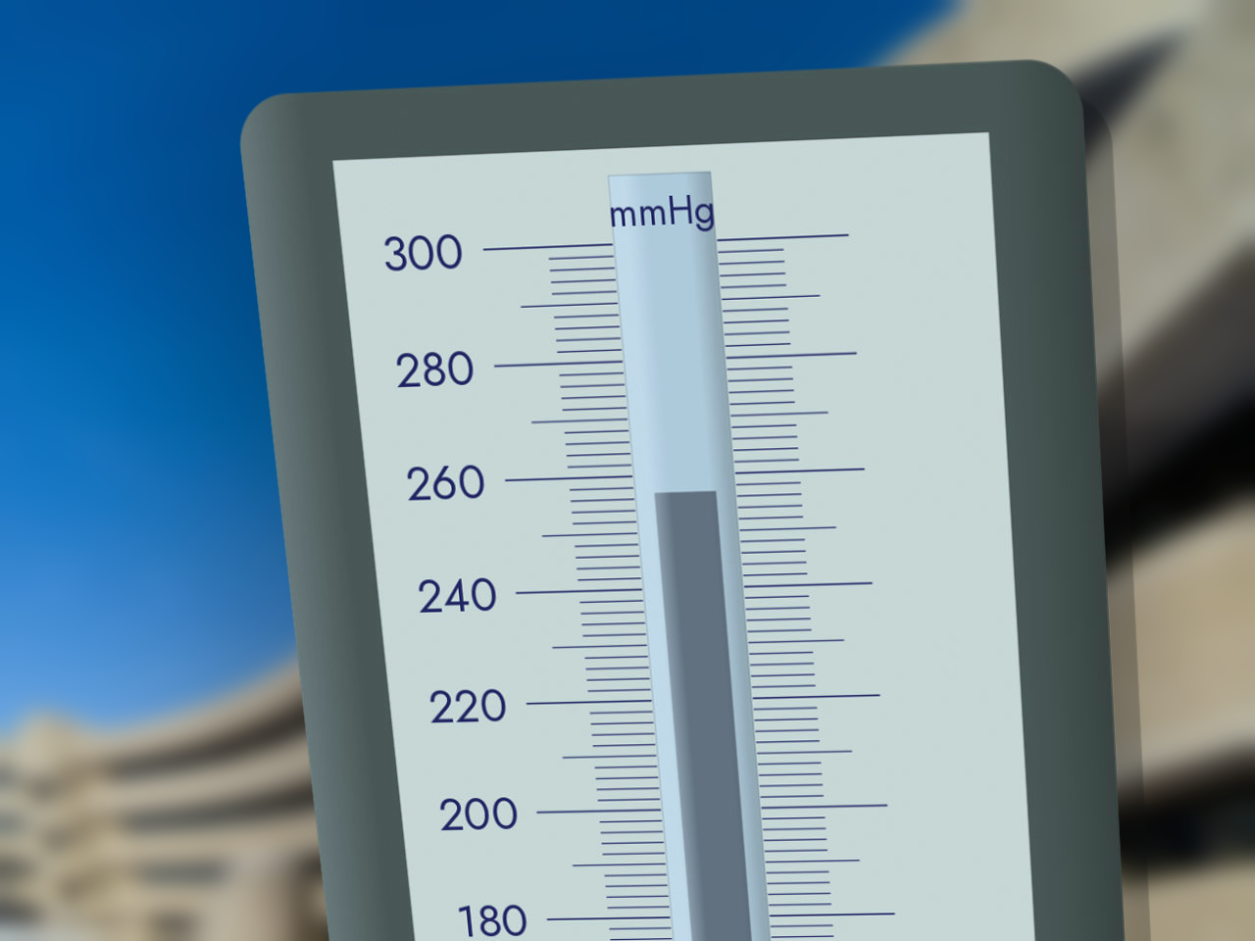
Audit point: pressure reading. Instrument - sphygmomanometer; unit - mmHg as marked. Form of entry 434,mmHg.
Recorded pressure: 257,mmHg
